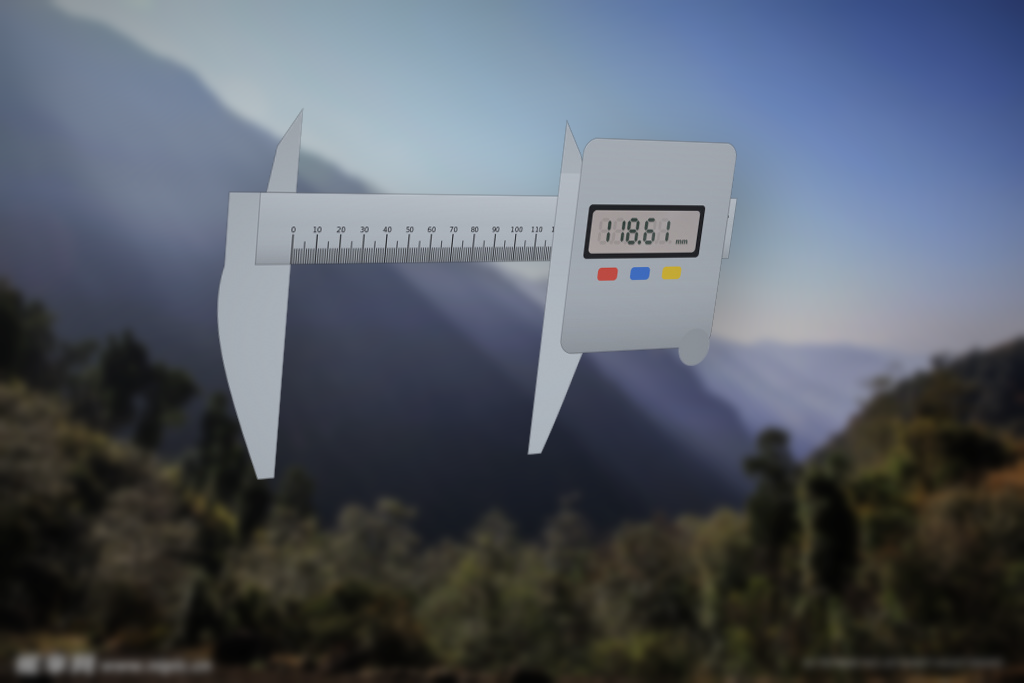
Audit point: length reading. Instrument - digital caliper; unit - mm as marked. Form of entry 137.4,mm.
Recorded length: 118.61,mm
